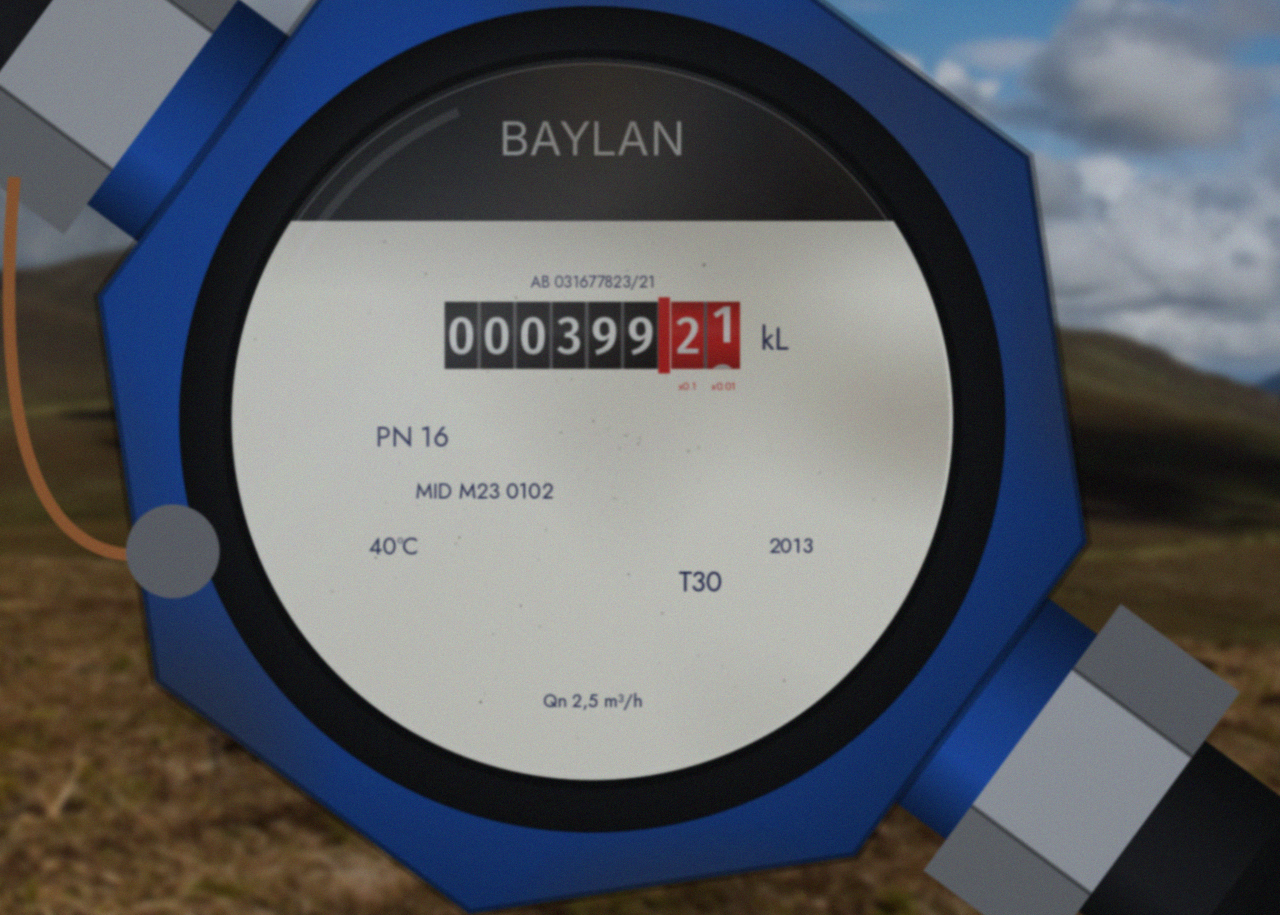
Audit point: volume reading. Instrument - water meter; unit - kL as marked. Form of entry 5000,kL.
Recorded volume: 399.21,kL
